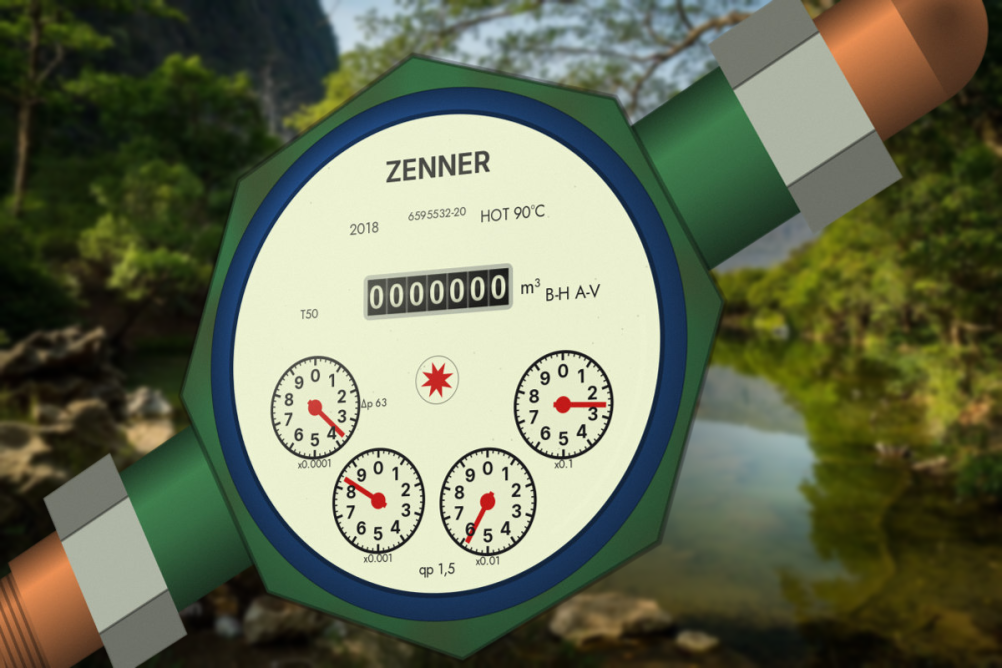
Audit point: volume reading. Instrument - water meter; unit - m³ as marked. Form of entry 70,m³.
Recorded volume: 0.2583,m³
